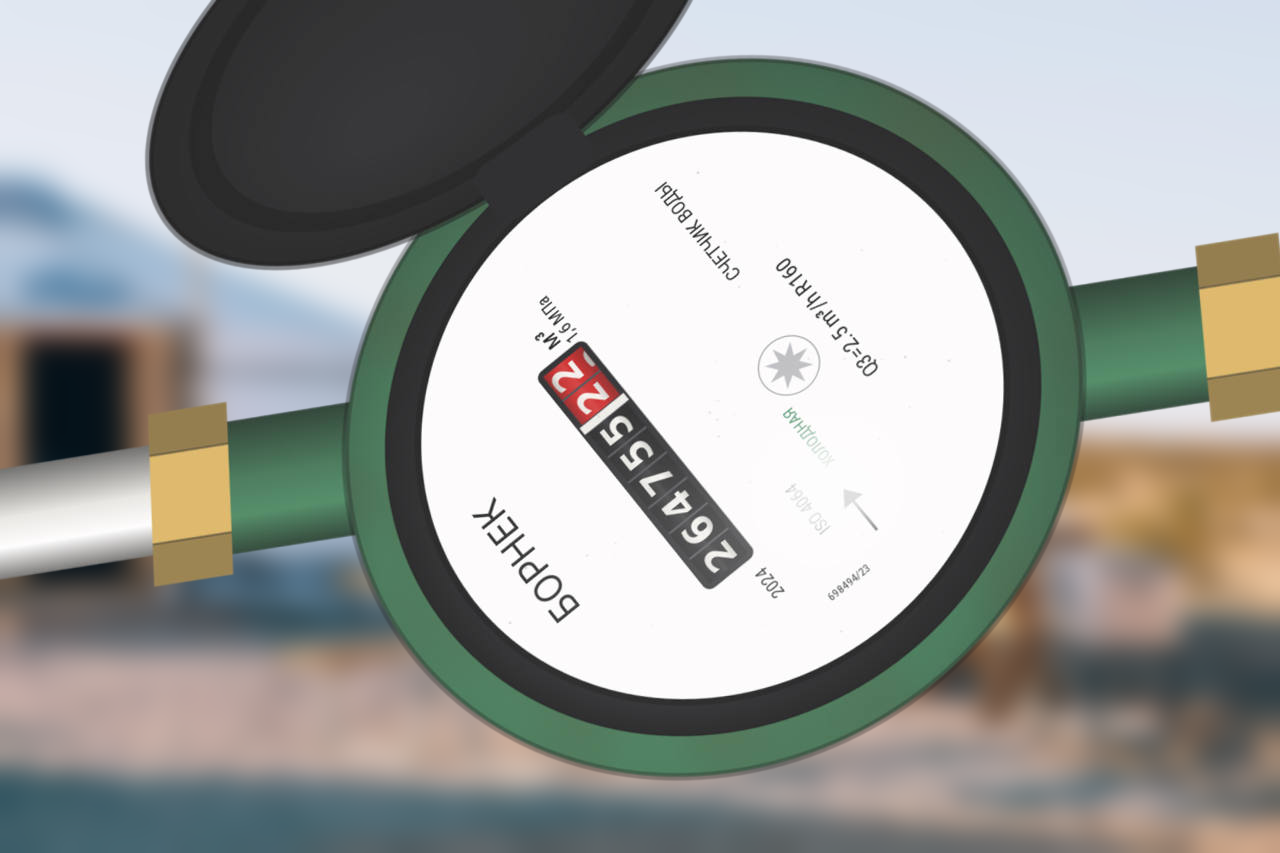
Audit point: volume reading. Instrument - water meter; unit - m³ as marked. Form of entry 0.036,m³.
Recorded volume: 264755.22,m³
